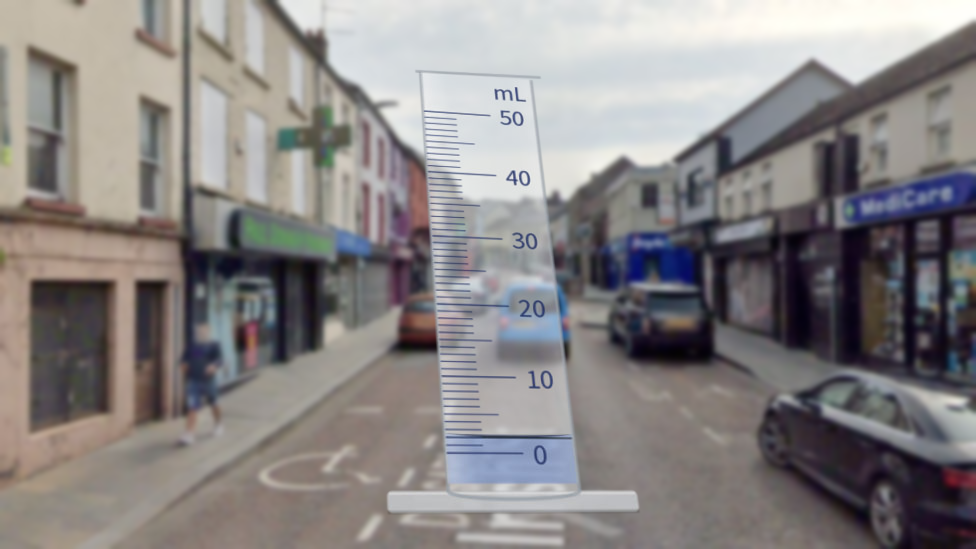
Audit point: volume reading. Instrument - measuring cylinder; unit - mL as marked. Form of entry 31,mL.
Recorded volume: 2,mL
